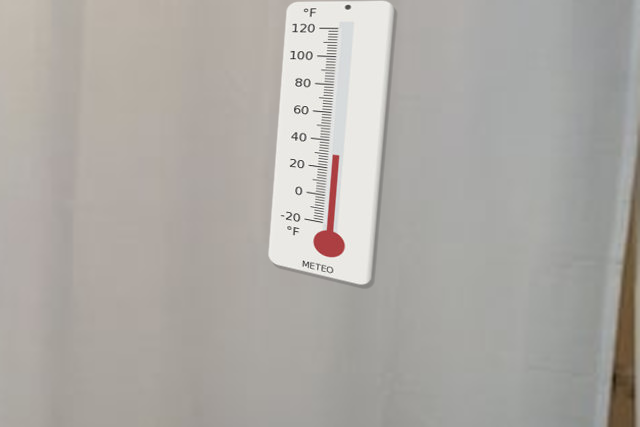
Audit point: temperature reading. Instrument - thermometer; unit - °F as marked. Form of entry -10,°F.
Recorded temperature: 30,°F
